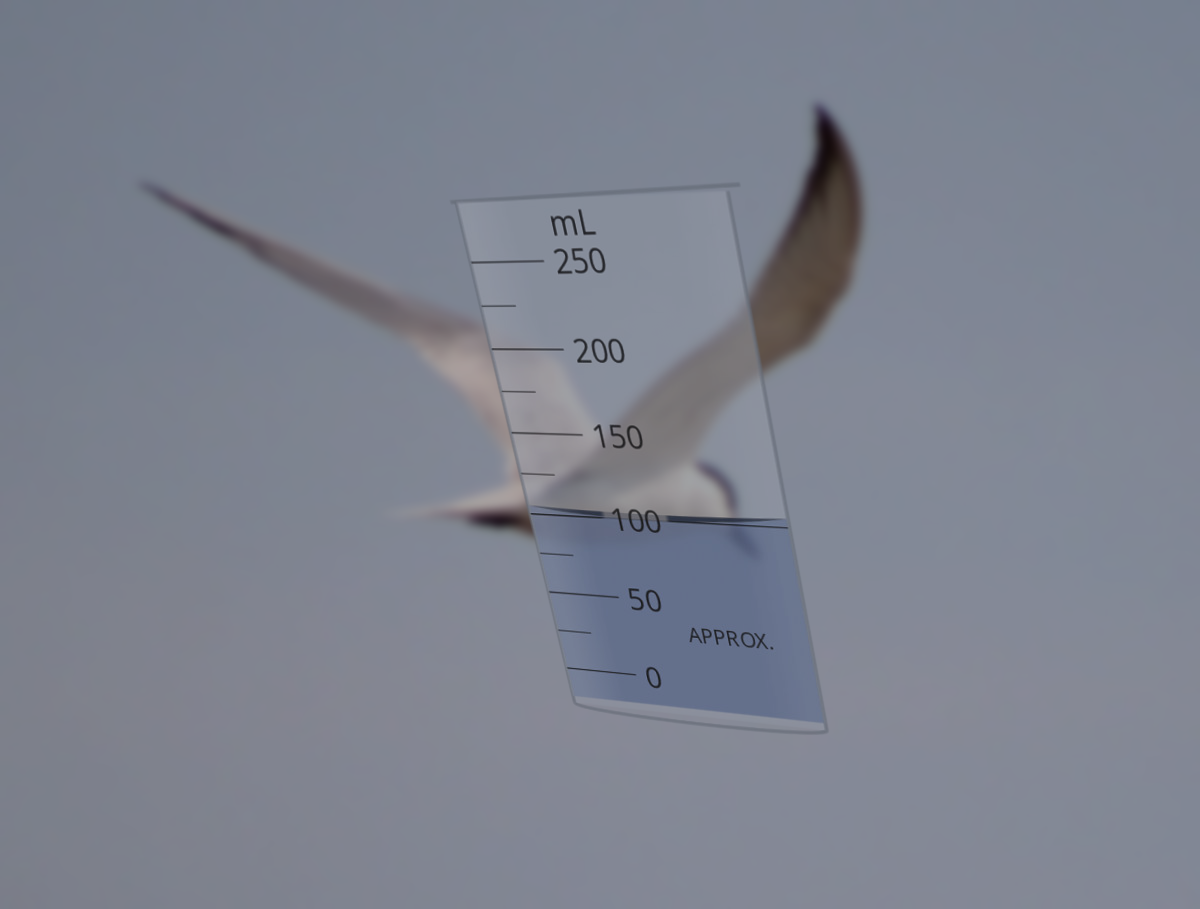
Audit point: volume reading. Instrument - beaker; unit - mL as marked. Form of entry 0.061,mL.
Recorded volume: 100,mL
